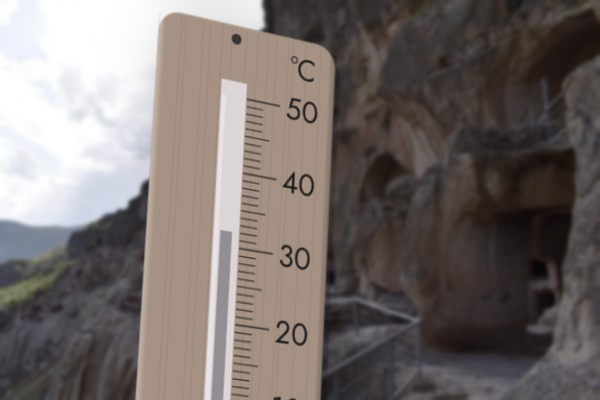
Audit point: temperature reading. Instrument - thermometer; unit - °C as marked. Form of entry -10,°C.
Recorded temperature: 32,°C
